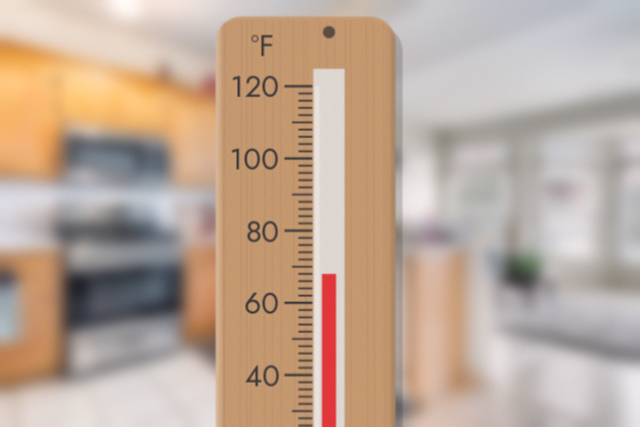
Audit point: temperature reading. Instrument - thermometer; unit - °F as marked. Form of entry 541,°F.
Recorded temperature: 68,°F
